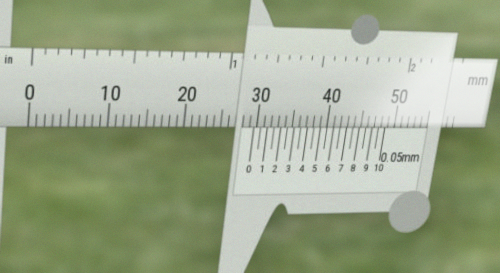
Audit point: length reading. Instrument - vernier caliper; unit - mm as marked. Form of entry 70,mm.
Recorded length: 29.6,mm
